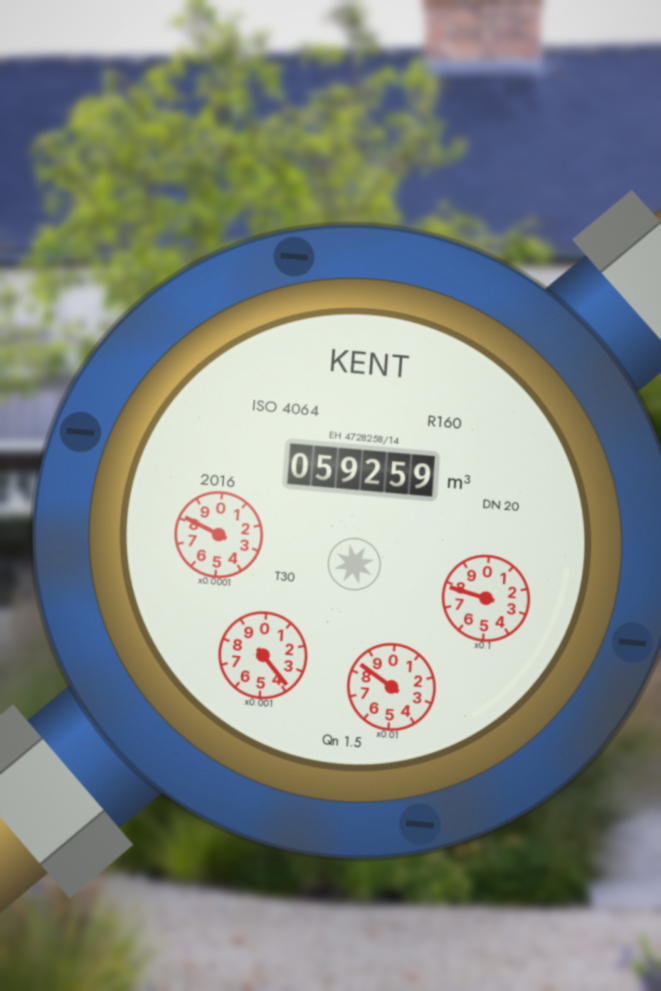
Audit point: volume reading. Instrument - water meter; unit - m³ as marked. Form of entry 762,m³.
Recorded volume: 59259.7838,m³
